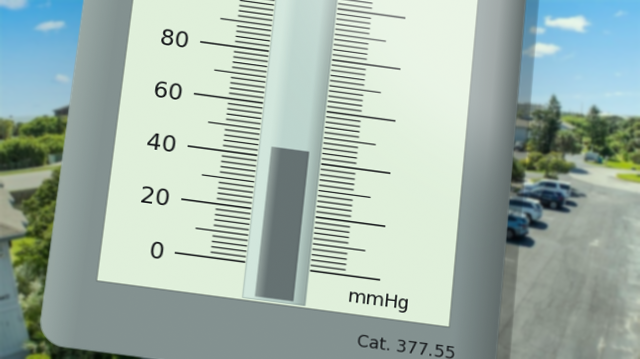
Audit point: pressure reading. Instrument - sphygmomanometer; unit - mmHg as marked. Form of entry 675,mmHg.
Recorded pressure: 44,mmHg
